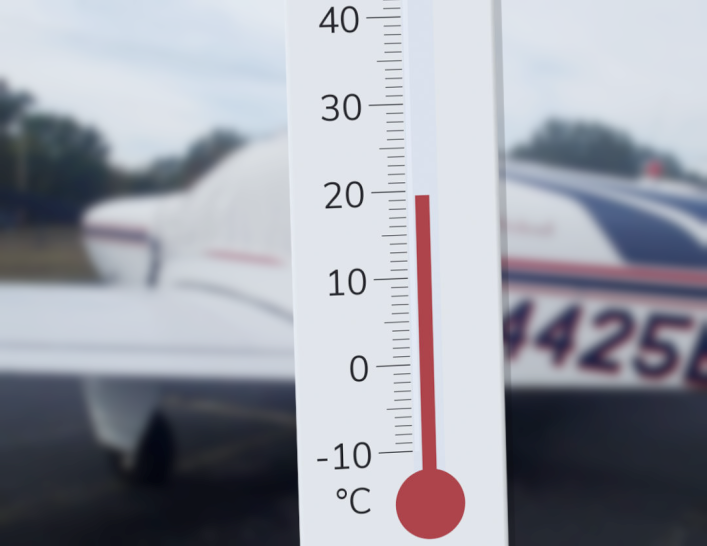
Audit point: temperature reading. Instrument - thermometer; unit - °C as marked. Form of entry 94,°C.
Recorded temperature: 19.5,°C
